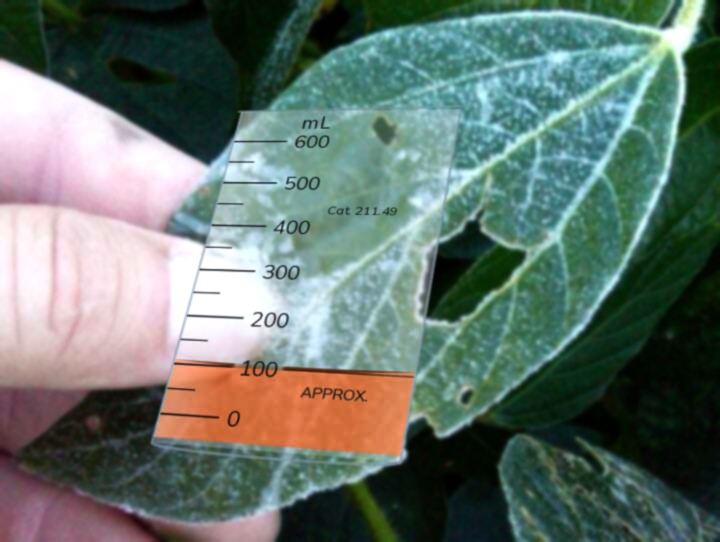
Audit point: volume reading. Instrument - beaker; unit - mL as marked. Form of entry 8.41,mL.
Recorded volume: 100,mL
